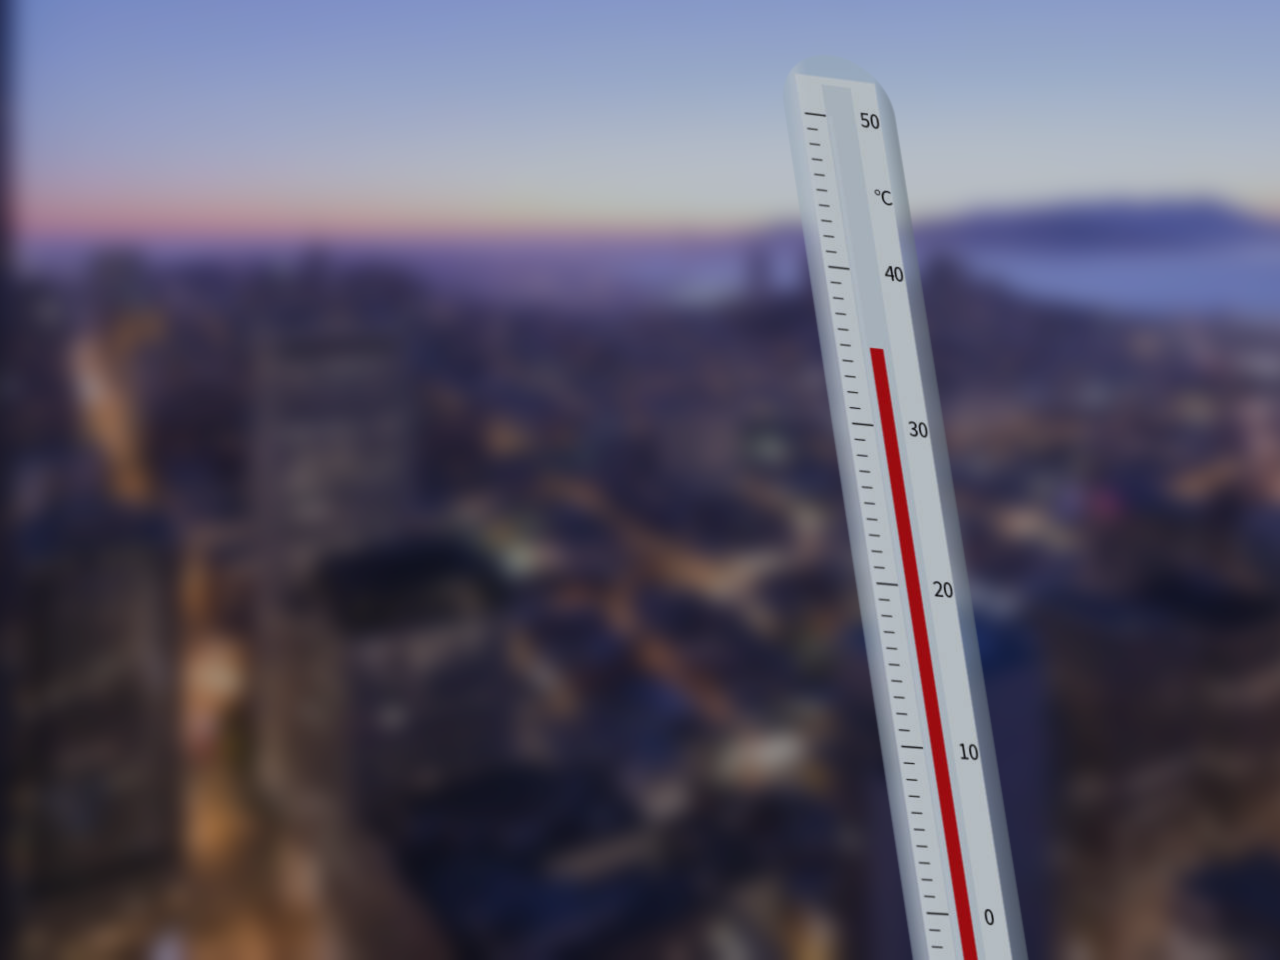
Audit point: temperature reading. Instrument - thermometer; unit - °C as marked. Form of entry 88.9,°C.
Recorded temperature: 35,°C
